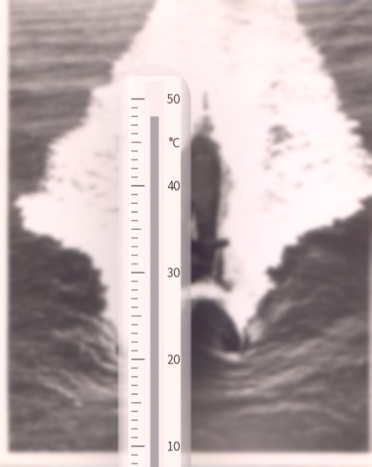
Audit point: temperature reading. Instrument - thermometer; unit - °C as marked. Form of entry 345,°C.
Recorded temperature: 48,°C
